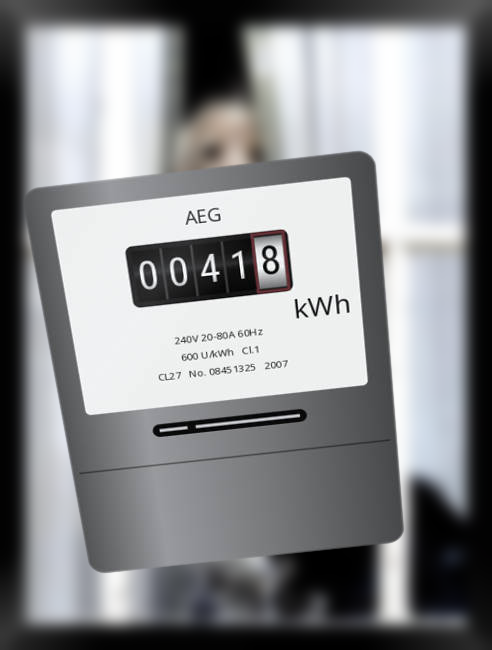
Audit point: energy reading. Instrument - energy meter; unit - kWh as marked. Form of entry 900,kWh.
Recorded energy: 41.8,kWh
